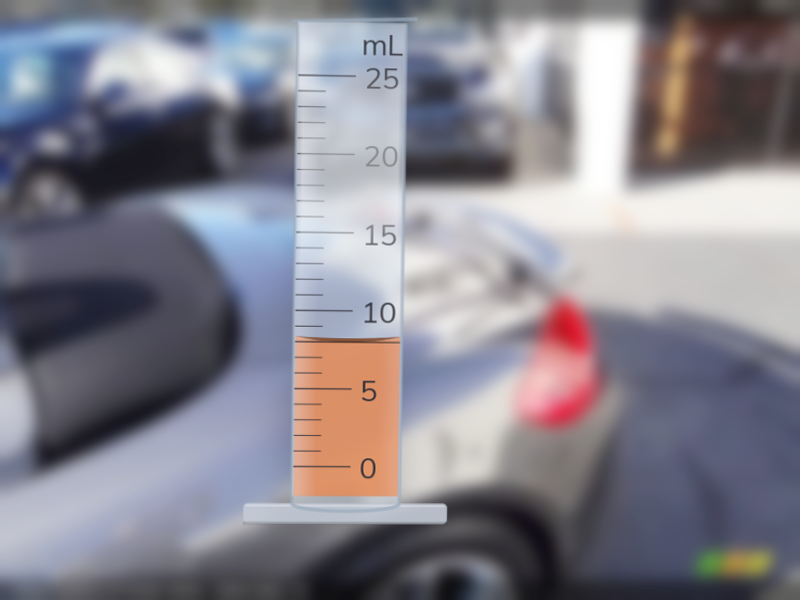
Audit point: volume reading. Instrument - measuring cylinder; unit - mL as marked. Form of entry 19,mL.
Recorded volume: 8,mL
